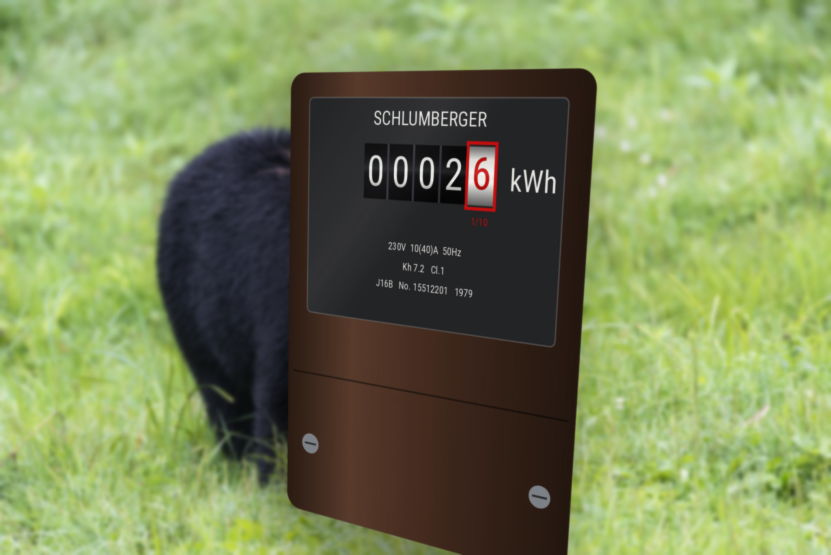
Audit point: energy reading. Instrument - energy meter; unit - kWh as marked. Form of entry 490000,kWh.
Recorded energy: 2.6,kWh
